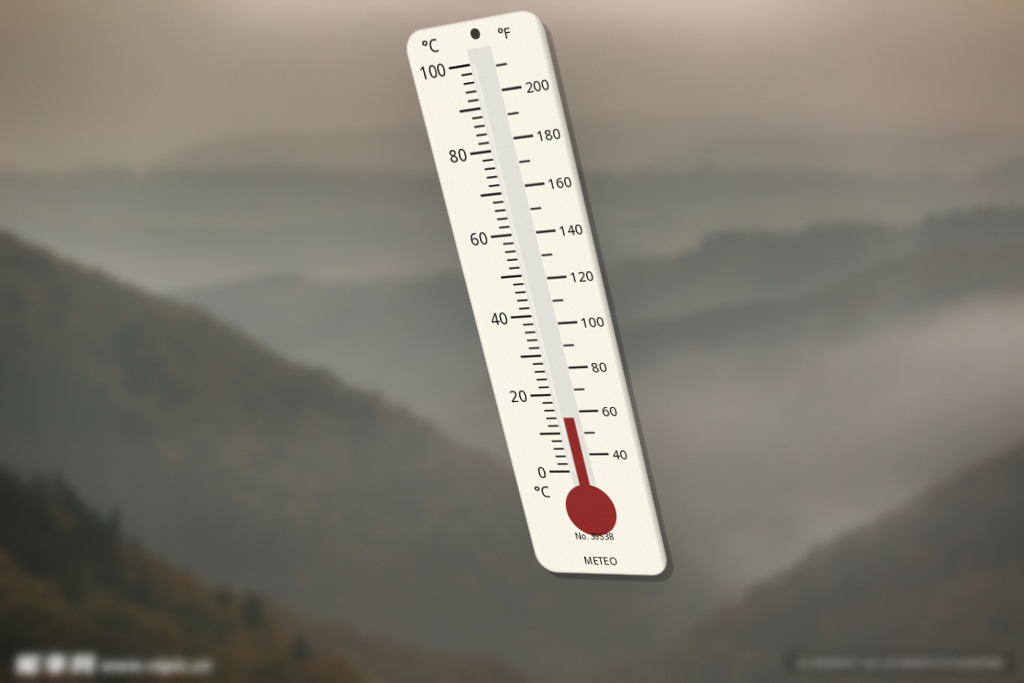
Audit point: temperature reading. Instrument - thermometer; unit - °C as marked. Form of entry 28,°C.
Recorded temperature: 14,°C
